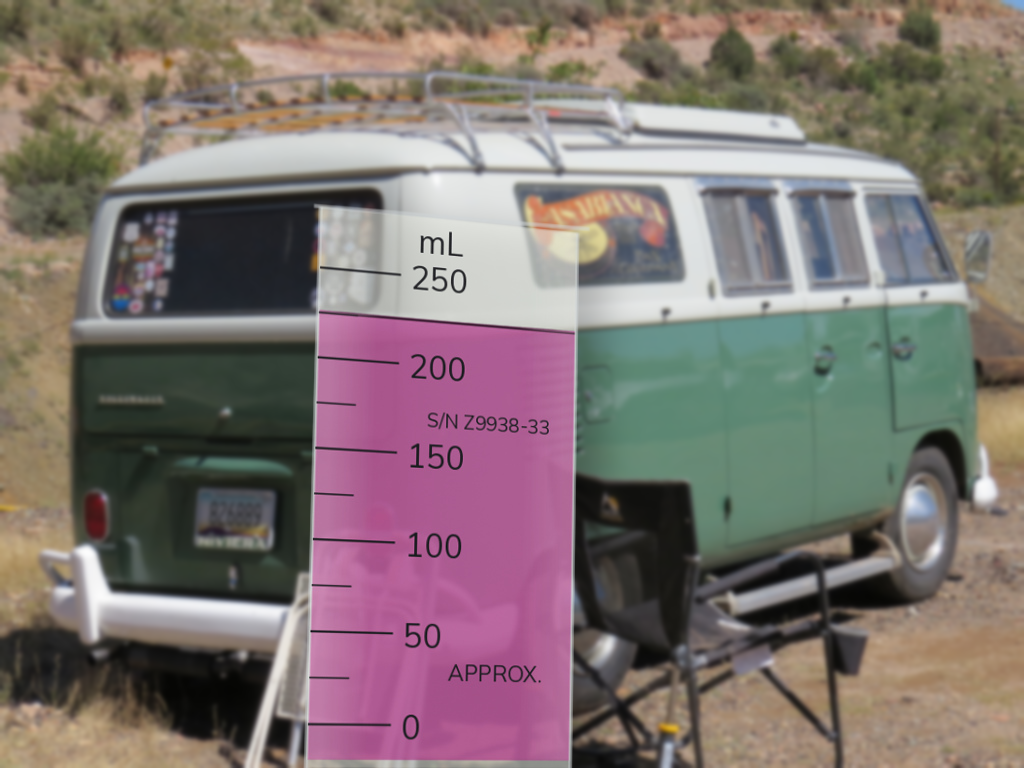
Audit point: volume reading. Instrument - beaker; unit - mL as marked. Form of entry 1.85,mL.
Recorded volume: 225,mL
